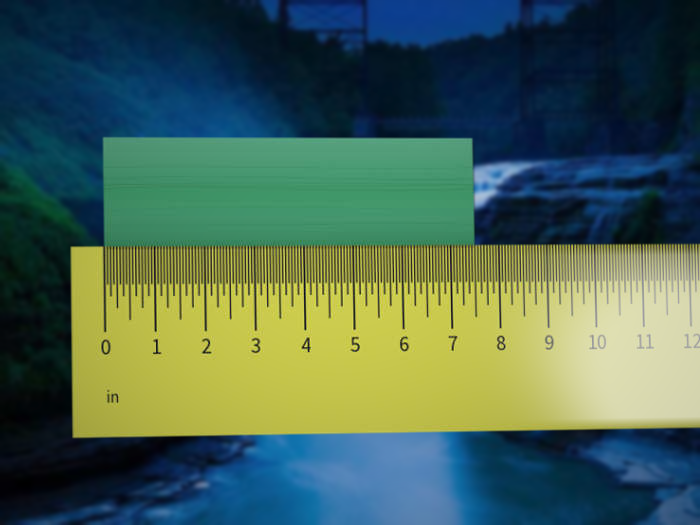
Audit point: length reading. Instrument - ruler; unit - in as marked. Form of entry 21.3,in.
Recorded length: 7.5,in
